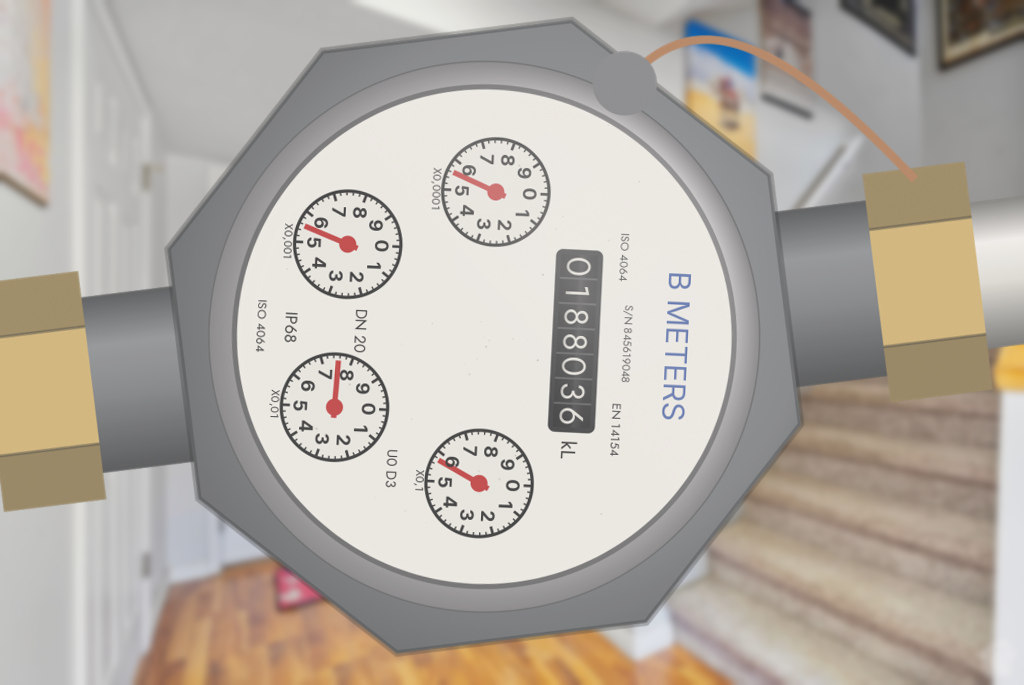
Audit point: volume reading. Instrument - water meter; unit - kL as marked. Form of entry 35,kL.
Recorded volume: 188036.5755,kL
